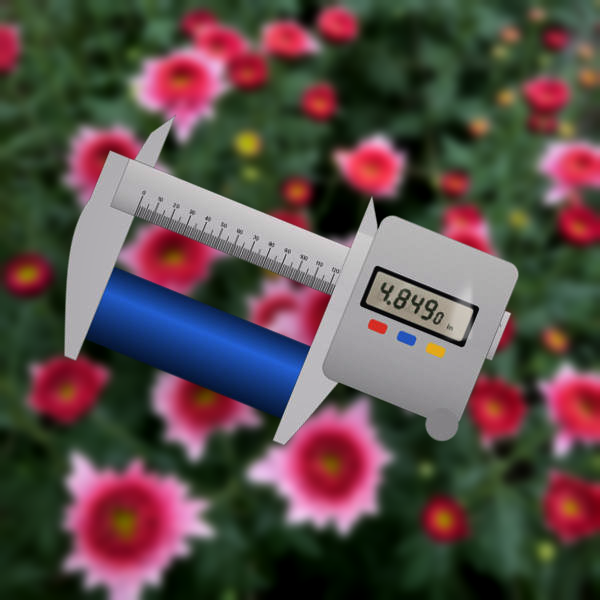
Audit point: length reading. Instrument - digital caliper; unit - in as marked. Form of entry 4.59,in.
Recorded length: 4.8490,in
